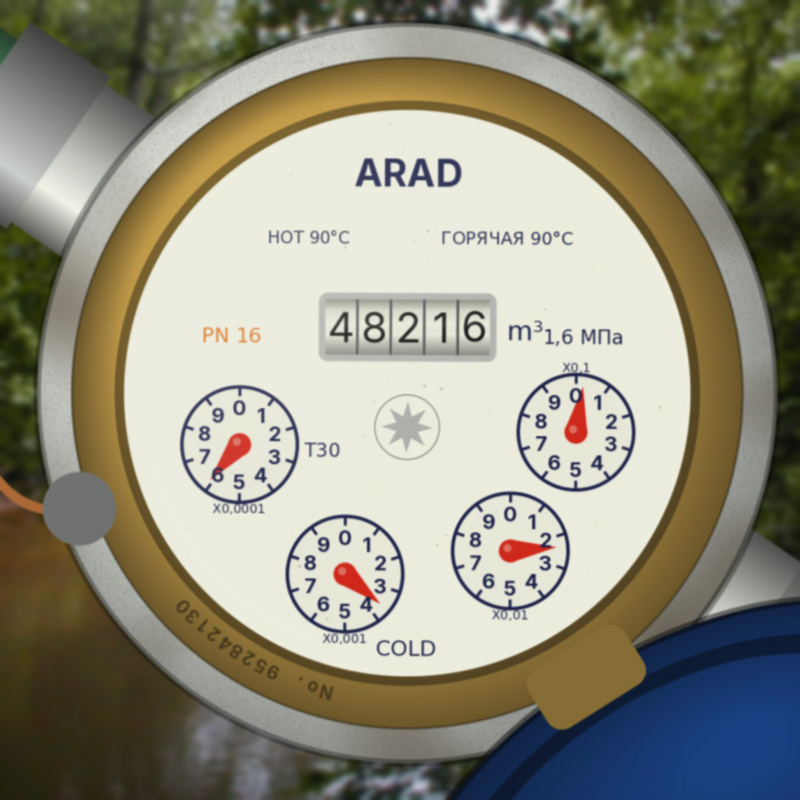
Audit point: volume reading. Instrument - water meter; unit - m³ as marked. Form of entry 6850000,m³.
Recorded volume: 48216.0236,m³
